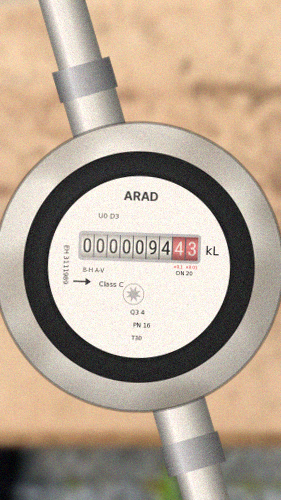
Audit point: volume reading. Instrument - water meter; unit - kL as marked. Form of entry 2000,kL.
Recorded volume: 94.43,kL
